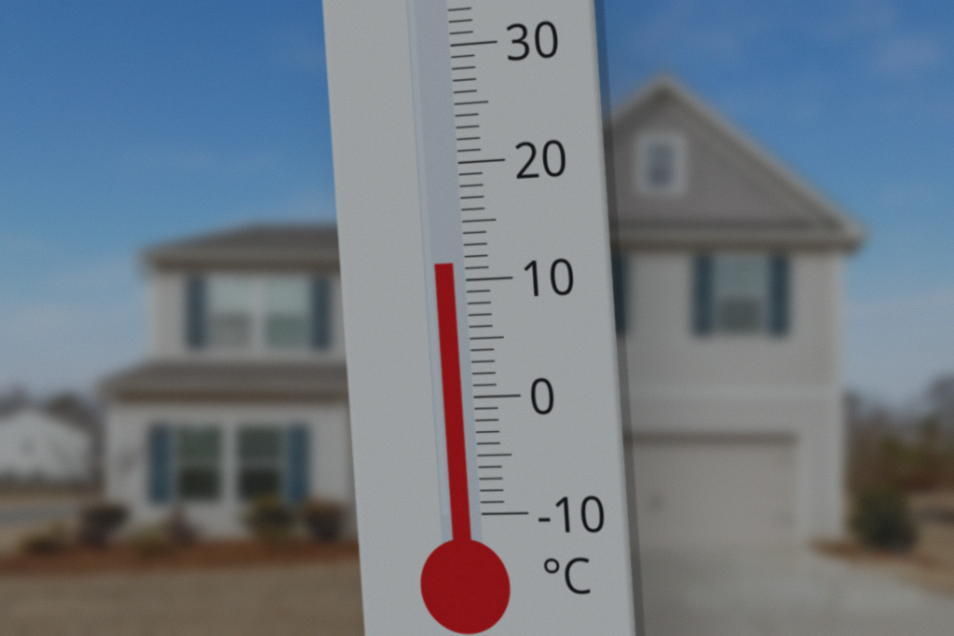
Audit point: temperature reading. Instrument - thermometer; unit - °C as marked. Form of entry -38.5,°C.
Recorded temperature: 11.5,°C
